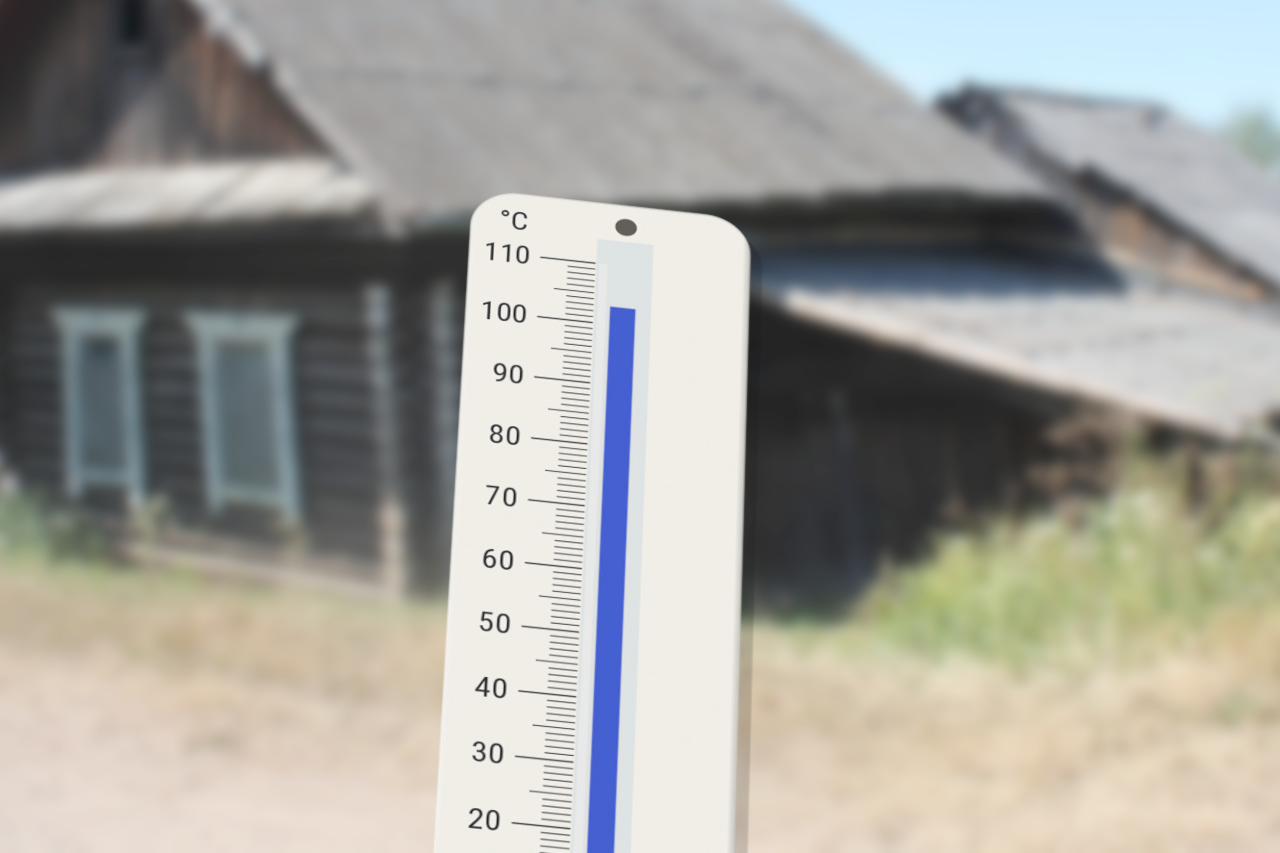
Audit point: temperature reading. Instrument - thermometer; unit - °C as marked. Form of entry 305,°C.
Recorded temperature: 103,°C
